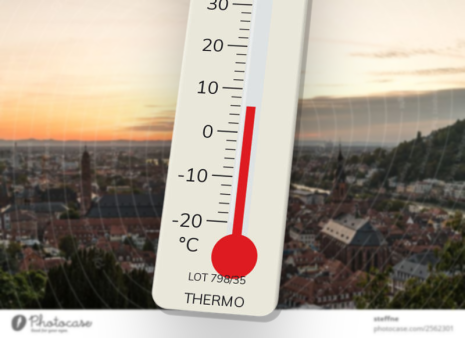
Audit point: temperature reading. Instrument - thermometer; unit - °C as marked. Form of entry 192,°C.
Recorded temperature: 6,°C
